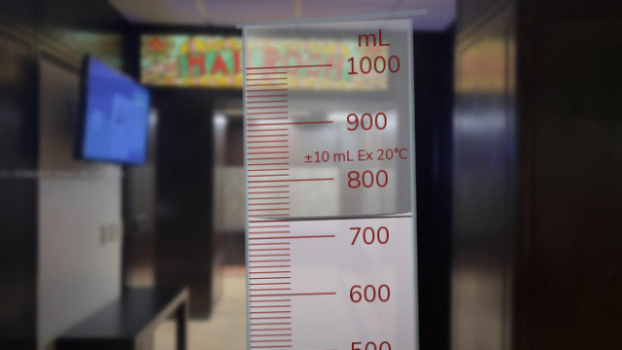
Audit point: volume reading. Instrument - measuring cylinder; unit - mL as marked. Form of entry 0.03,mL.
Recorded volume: 730,mL
